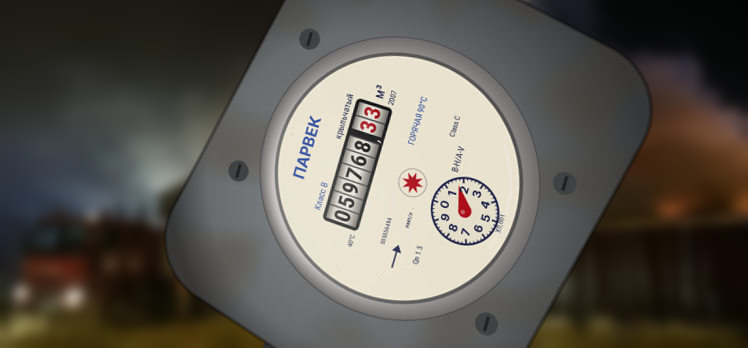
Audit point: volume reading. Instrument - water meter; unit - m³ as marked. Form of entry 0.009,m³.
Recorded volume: 59768.331,m³
